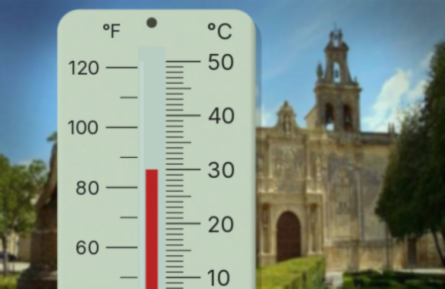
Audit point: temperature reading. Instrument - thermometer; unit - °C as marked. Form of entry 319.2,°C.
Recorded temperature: 30,°C
